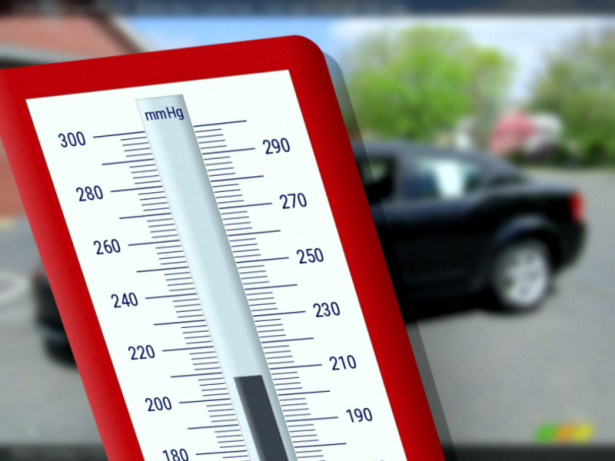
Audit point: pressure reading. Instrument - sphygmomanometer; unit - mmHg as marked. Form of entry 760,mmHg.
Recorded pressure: 208,mmHg
